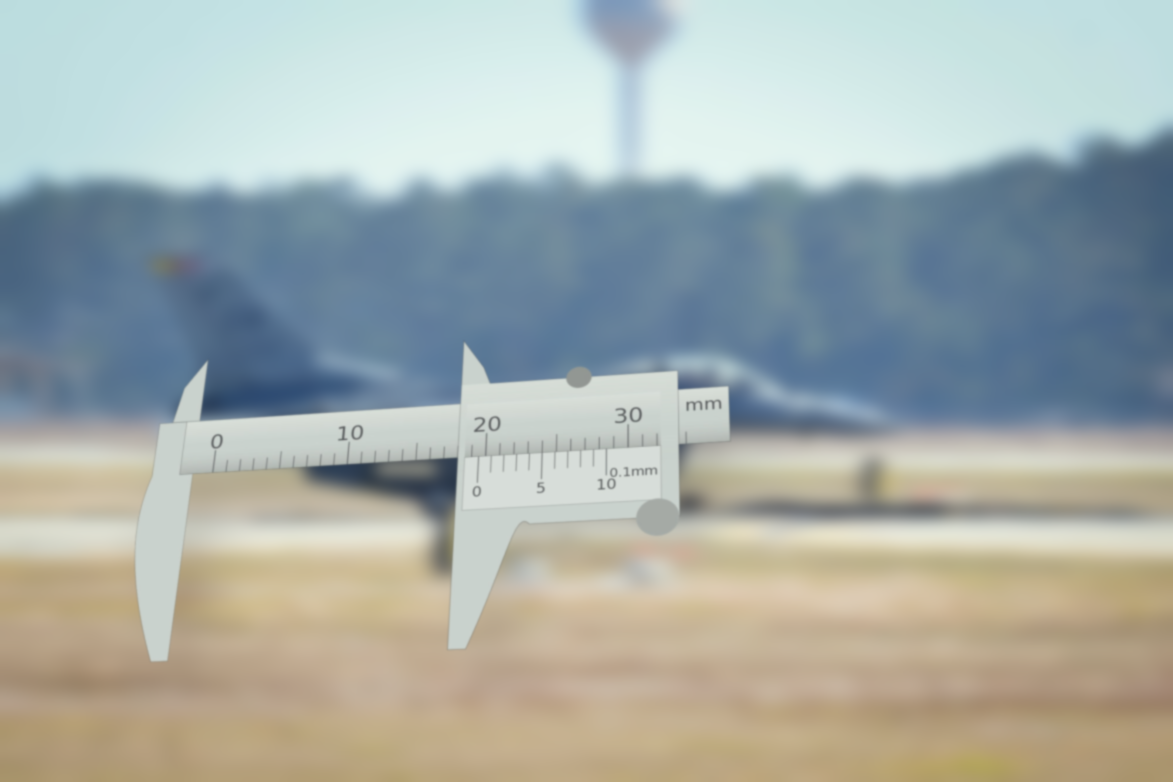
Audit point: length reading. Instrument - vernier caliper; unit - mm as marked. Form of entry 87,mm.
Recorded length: 19.5,mm
